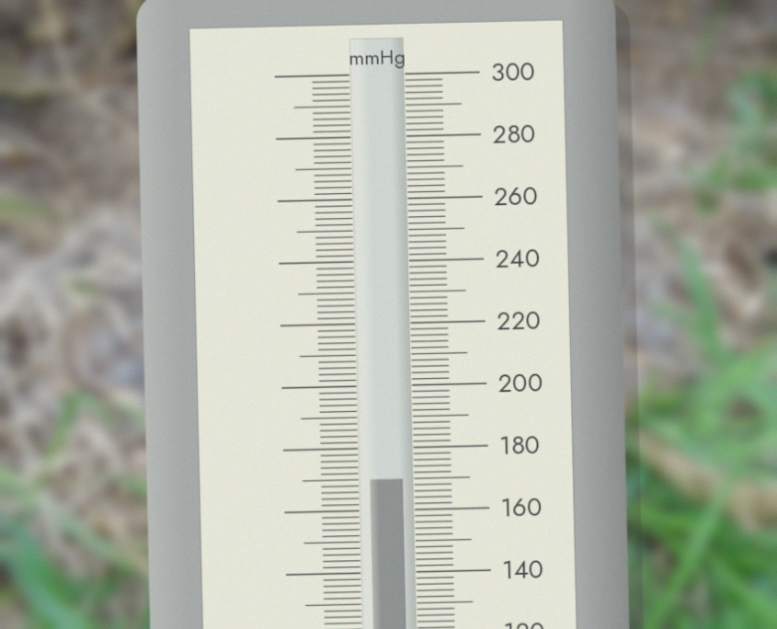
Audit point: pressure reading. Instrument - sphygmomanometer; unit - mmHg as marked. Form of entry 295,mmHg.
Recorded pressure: 170,mmHg
